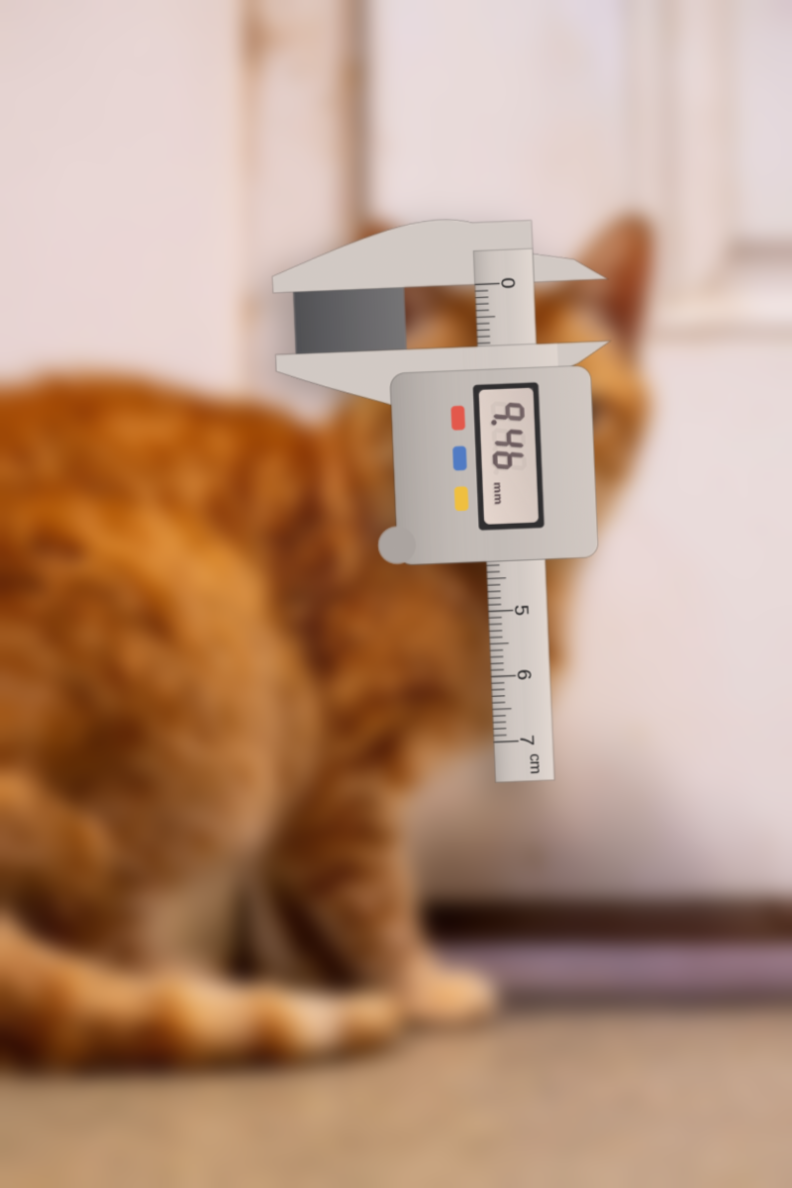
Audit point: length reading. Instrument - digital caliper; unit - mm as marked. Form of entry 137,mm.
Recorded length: 9.46,mm
